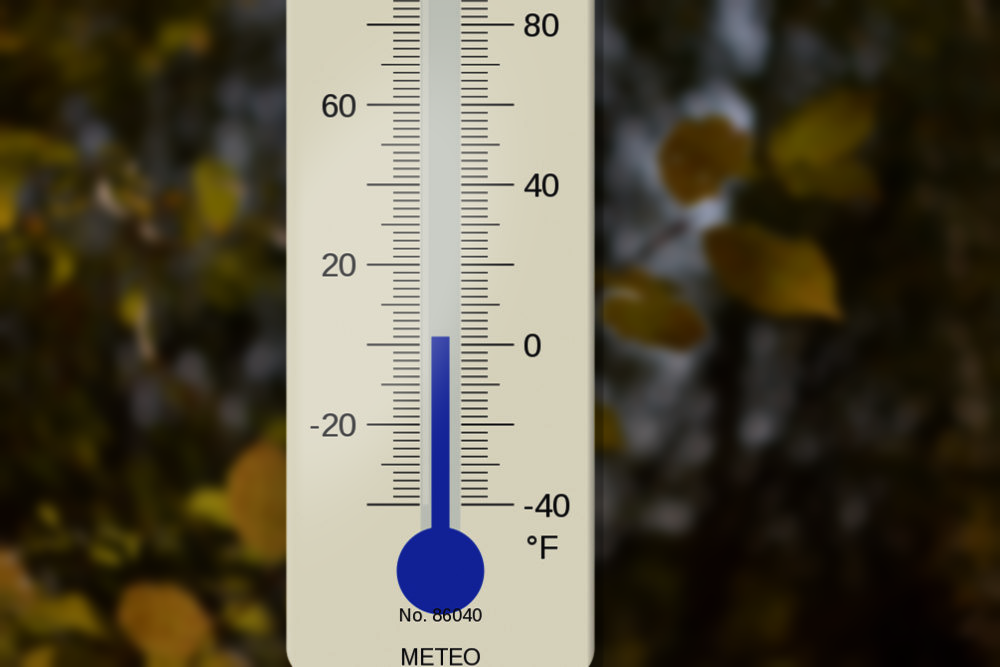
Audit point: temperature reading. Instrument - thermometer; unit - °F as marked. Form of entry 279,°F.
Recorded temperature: 2,°F
